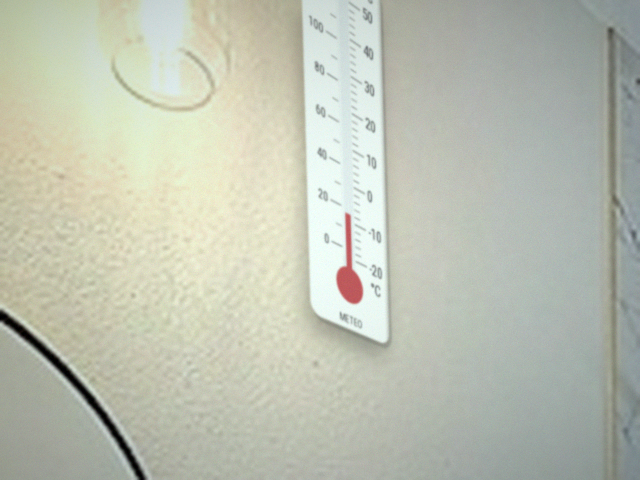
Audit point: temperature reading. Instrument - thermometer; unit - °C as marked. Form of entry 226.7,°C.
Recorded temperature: -8,°C
